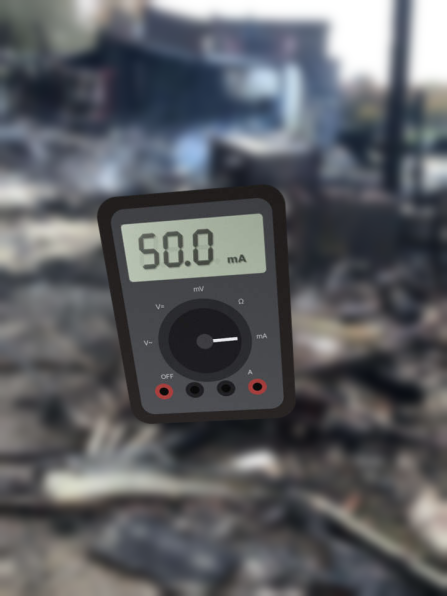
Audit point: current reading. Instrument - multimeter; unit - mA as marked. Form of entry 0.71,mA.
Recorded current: 50.0,mA
